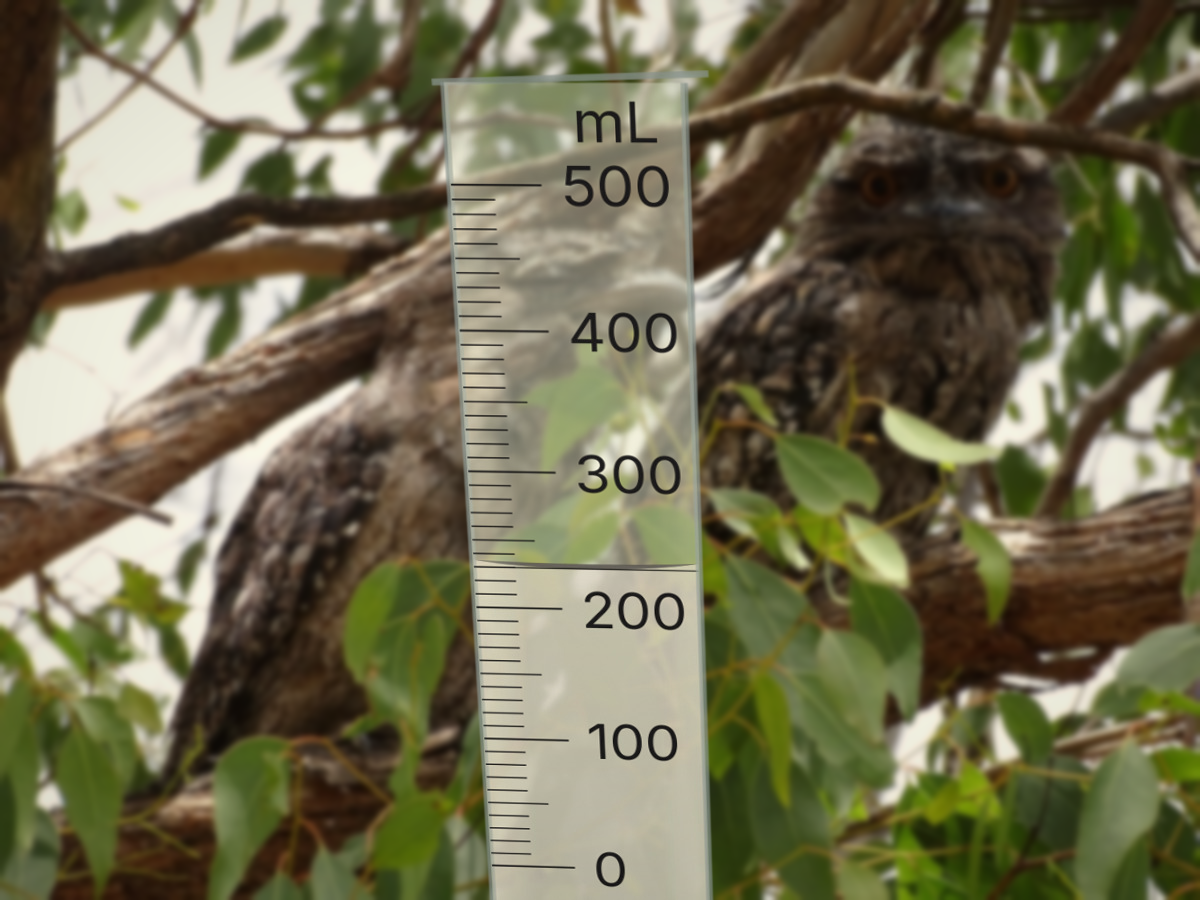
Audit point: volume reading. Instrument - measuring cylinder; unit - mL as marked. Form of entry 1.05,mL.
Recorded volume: 230,mL
